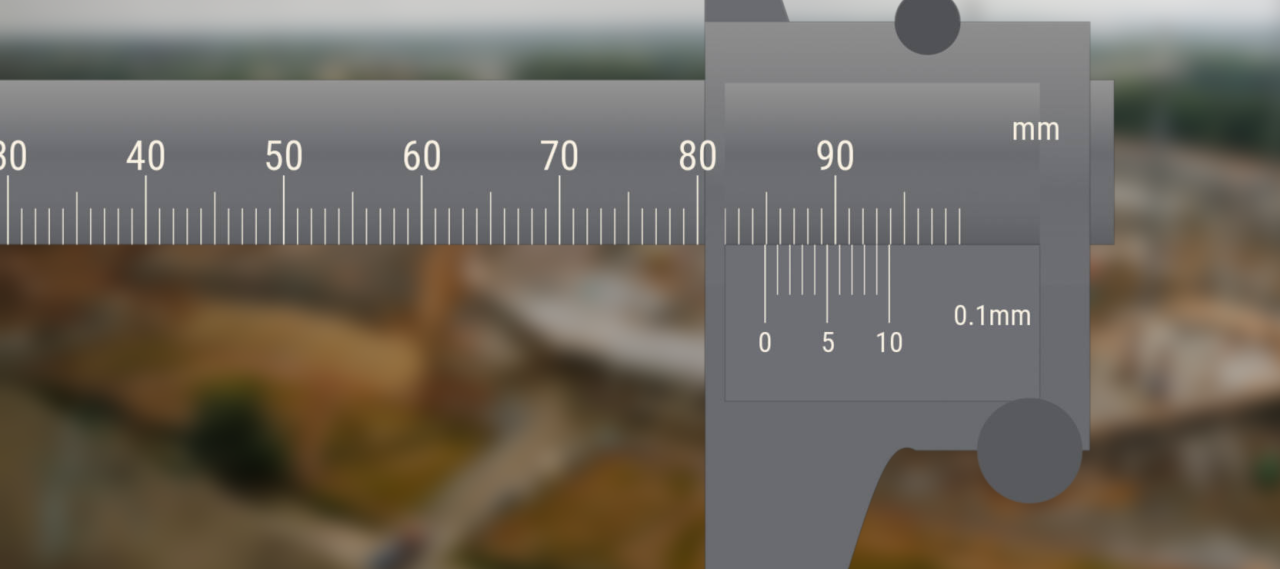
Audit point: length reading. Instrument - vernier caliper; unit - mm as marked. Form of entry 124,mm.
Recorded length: 84.9,mm
